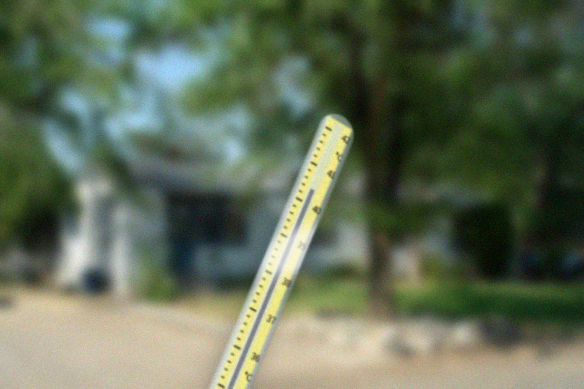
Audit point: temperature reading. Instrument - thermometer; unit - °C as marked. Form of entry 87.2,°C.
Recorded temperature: 40.4,°C
